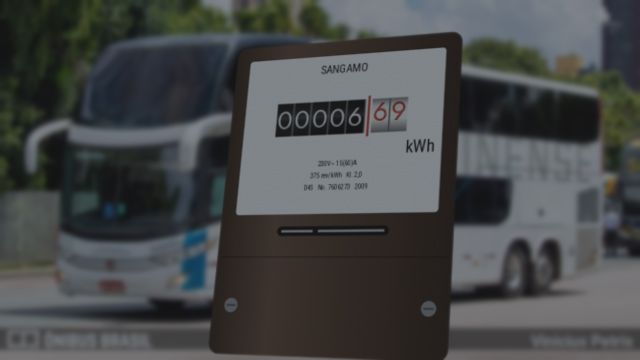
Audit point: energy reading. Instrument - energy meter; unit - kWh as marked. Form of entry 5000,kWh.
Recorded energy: 6.69,kWh
